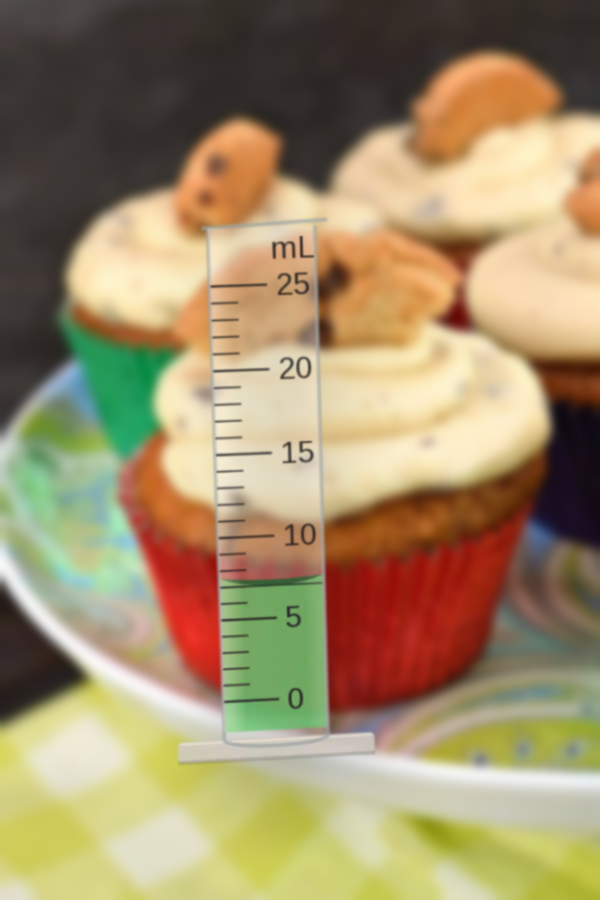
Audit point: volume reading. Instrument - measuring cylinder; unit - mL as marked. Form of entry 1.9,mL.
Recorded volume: 7,mL
